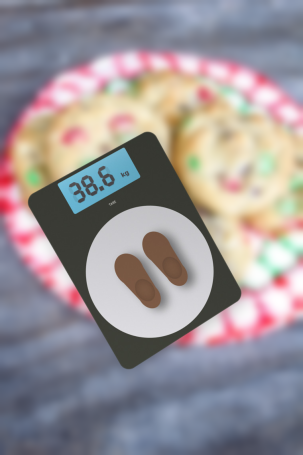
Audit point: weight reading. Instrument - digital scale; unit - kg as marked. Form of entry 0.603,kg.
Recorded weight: 38.6,kg
